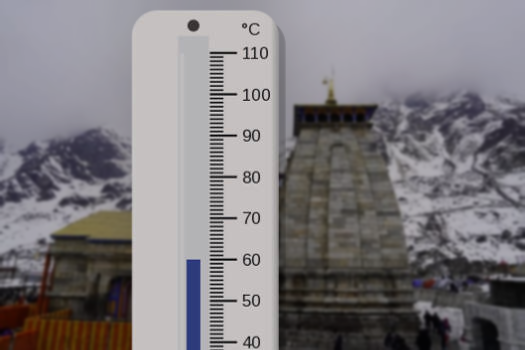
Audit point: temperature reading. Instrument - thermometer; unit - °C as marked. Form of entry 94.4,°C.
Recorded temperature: 60,°C
